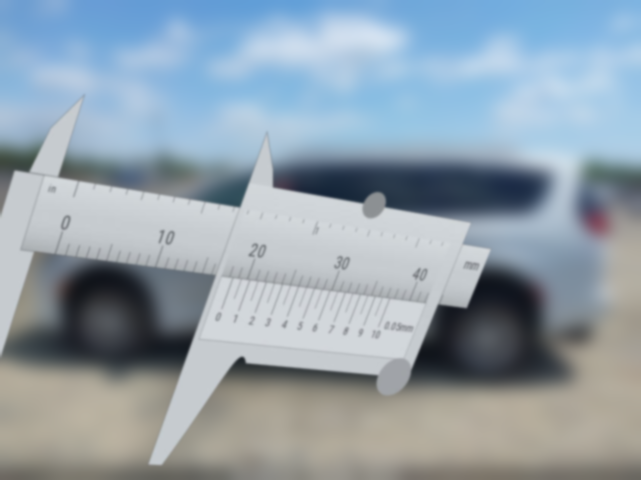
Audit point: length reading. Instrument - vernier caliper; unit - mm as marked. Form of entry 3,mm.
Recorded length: 18.4,mm
